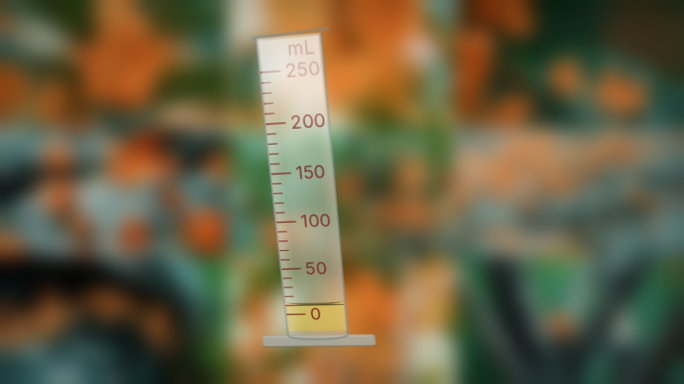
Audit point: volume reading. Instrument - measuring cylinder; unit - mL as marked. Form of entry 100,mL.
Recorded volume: 10,mL
